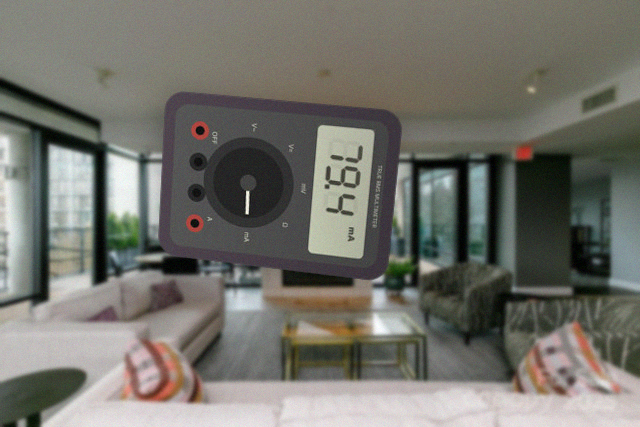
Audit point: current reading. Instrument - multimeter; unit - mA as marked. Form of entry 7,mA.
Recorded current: 79.4,mA
